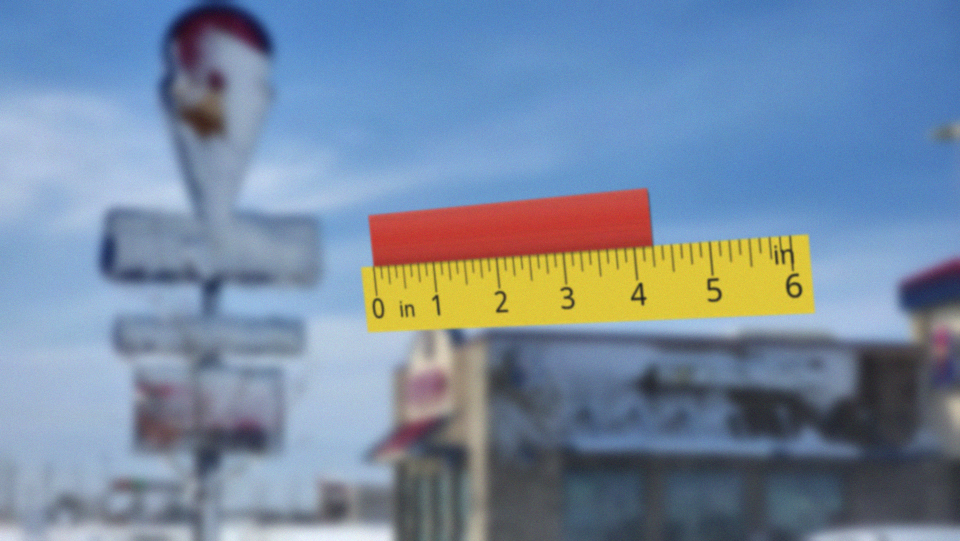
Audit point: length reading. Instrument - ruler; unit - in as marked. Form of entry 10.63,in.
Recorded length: 4.25,in
